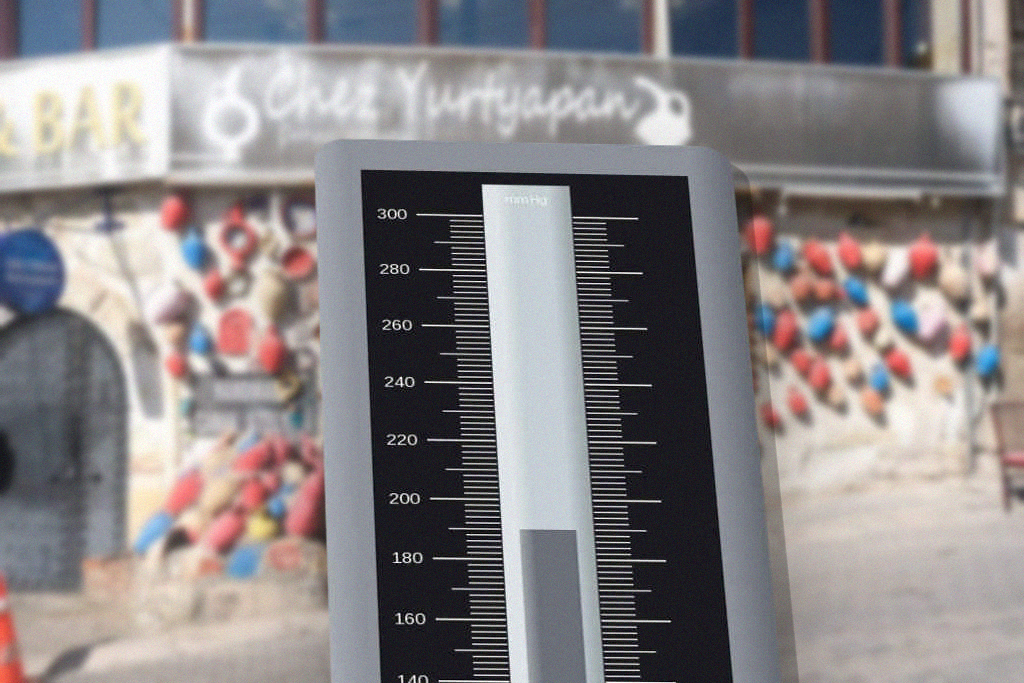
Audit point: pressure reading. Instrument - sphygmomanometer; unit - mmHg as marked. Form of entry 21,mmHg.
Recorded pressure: 190,mmHg
